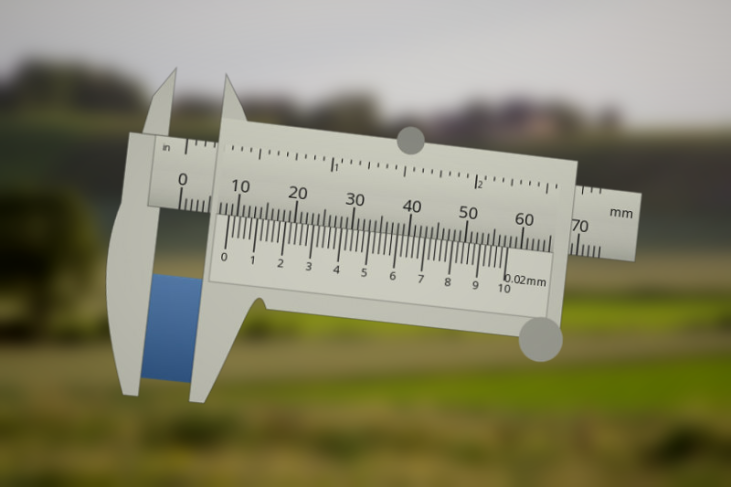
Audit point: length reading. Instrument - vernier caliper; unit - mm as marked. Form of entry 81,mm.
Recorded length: 8.6,mm
